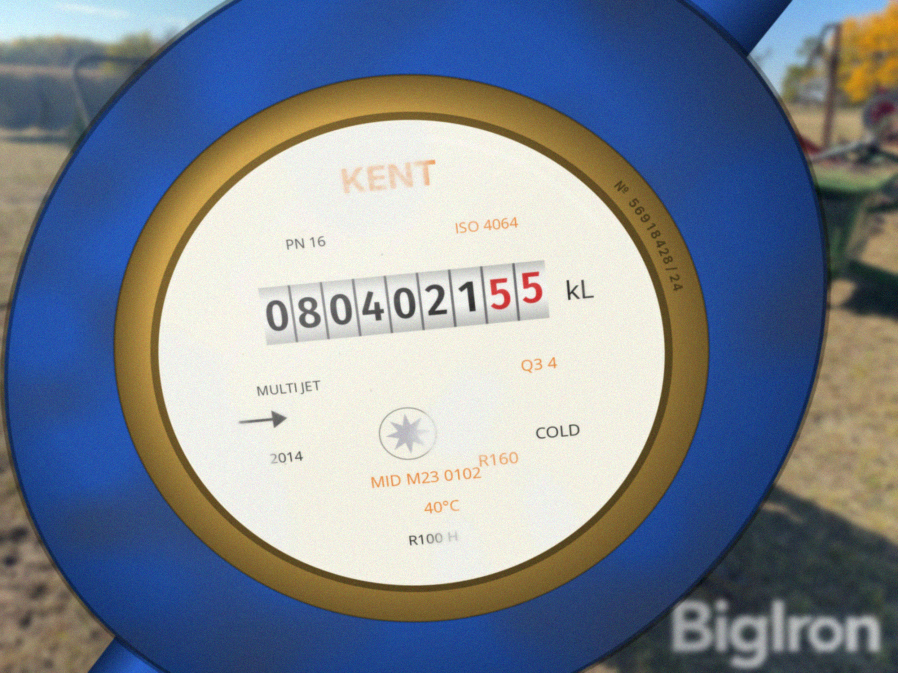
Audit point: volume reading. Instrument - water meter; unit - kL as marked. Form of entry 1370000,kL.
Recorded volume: 804021.55,kL
